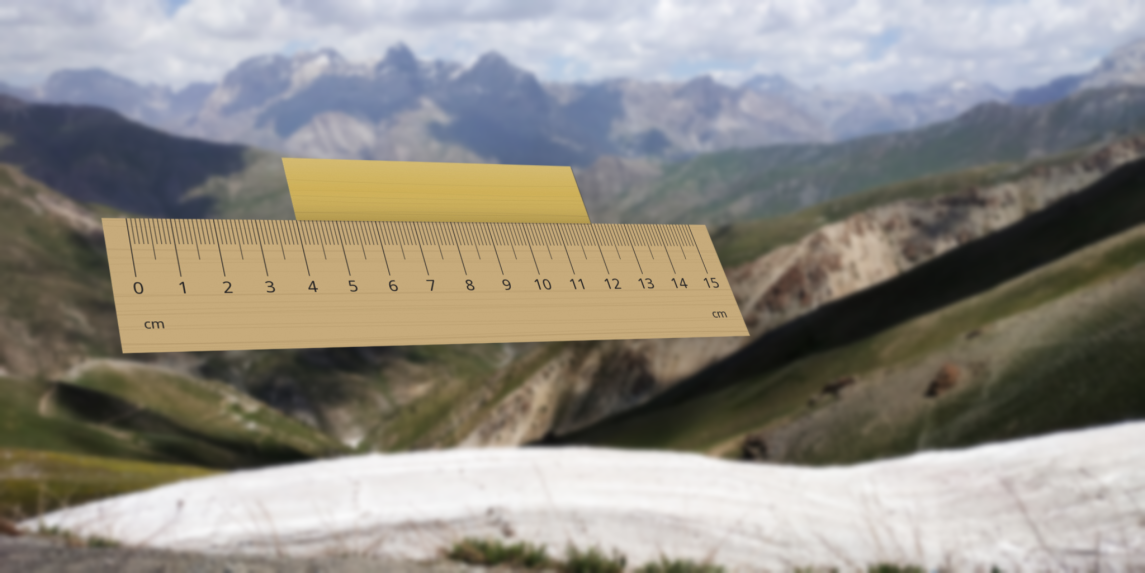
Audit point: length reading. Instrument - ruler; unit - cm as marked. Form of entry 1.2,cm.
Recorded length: 8,cm
